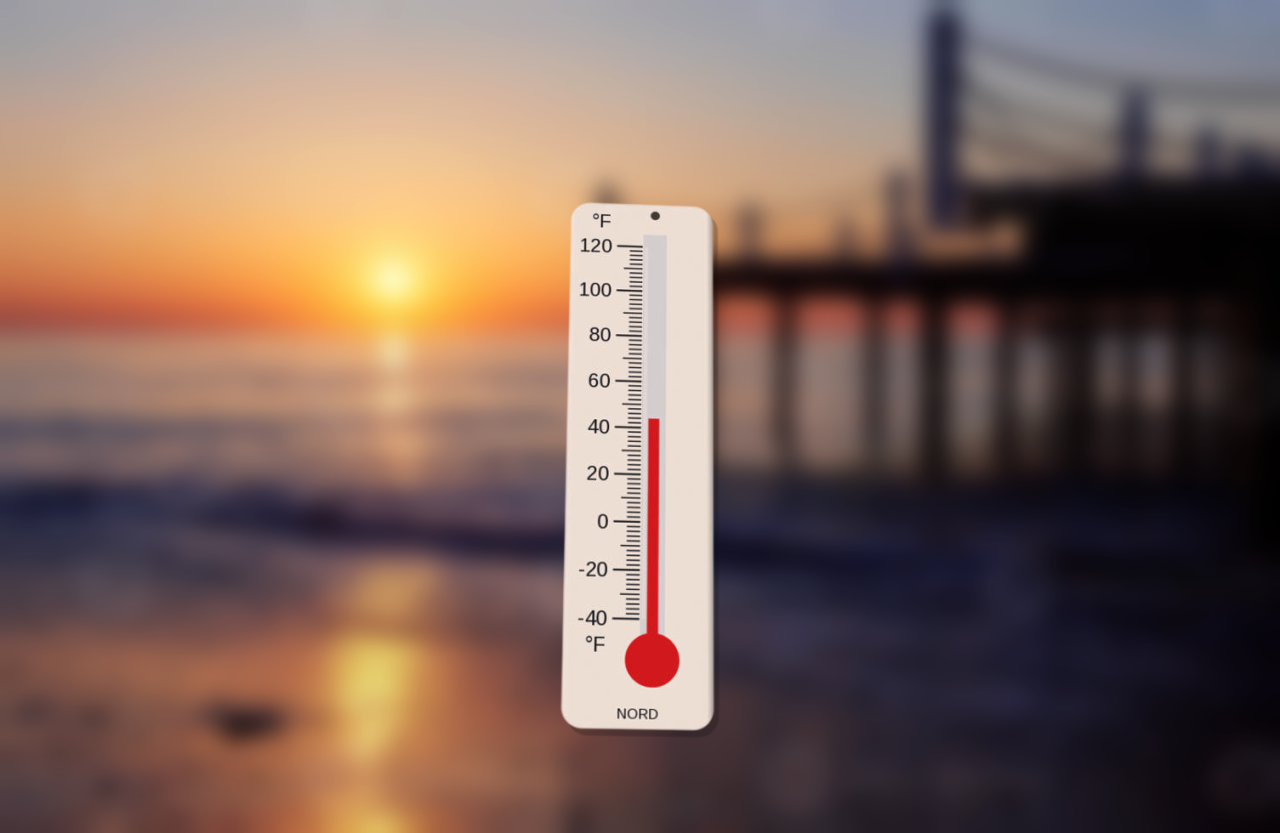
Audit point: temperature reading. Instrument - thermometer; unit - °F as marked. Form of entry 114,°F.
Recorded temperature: 44,°F
